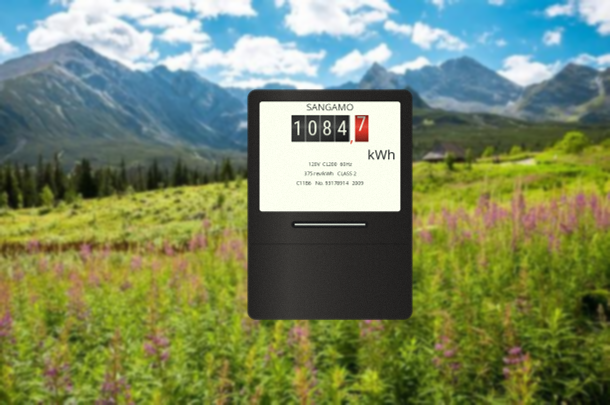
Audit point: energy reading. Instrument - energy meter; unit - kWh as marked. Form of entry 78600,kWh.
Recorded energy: 1084.7,kWh
